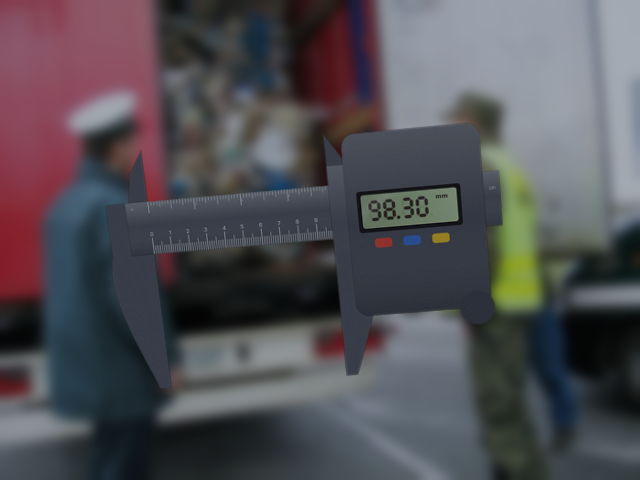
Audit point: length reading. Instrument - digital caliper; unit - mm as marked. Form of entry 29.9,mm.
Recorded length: 98.30,mm
